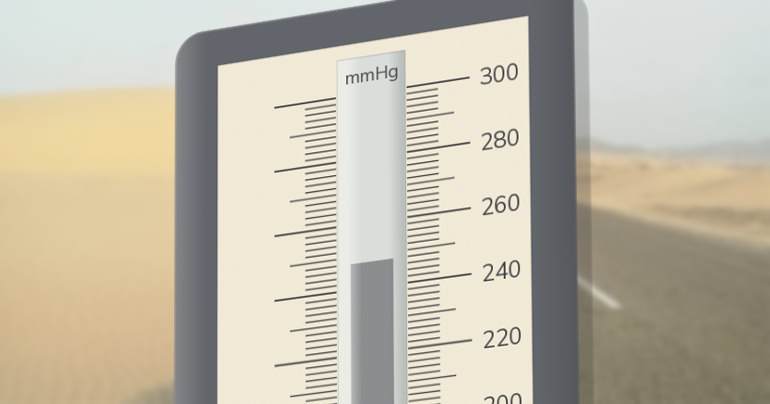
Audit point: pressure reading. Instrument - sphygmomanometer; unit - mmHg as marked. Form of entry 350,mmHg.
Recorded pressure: 248,mmHg
